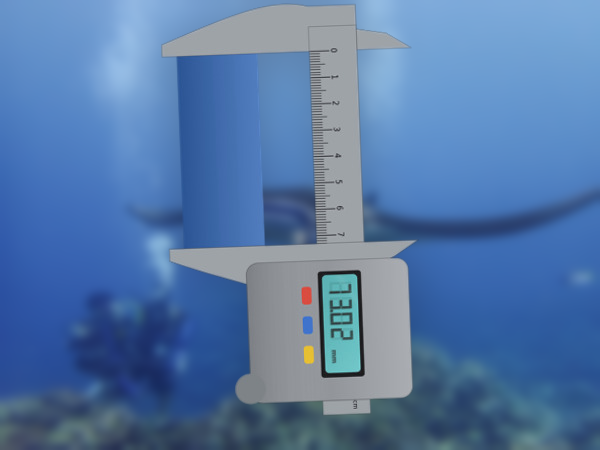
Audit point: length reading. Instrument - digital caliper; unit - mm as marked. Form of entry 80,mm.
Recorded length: 73.02,mm
